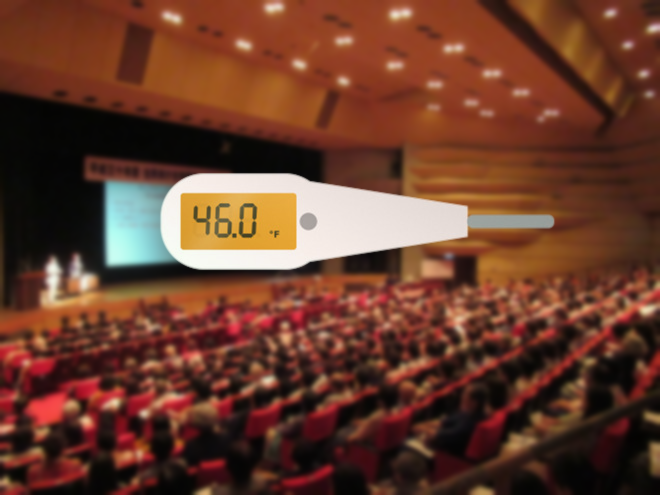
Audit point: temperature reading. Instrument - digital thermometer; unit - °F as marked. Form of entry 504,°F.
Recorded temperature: 46.0,°F
